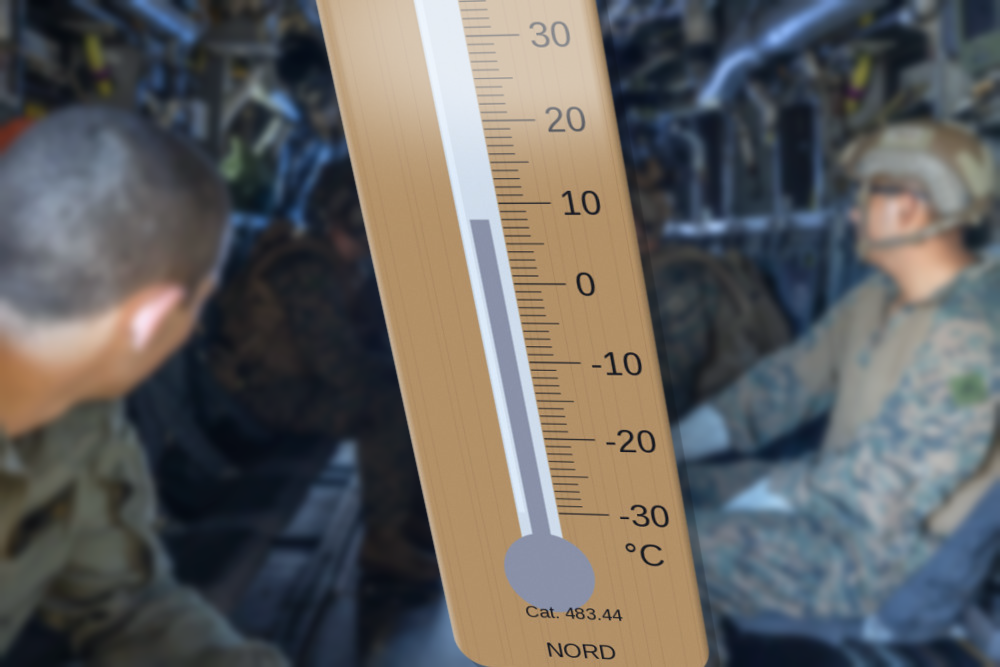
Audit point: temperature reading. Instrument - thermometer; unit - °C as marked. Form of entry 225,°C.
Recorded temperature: 8,°C
